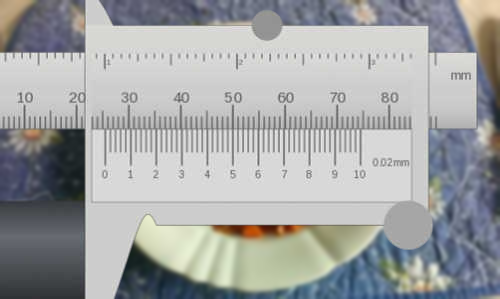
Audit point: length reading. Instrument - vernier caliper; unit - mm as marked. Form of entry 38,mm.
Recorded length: 25.5,mm
